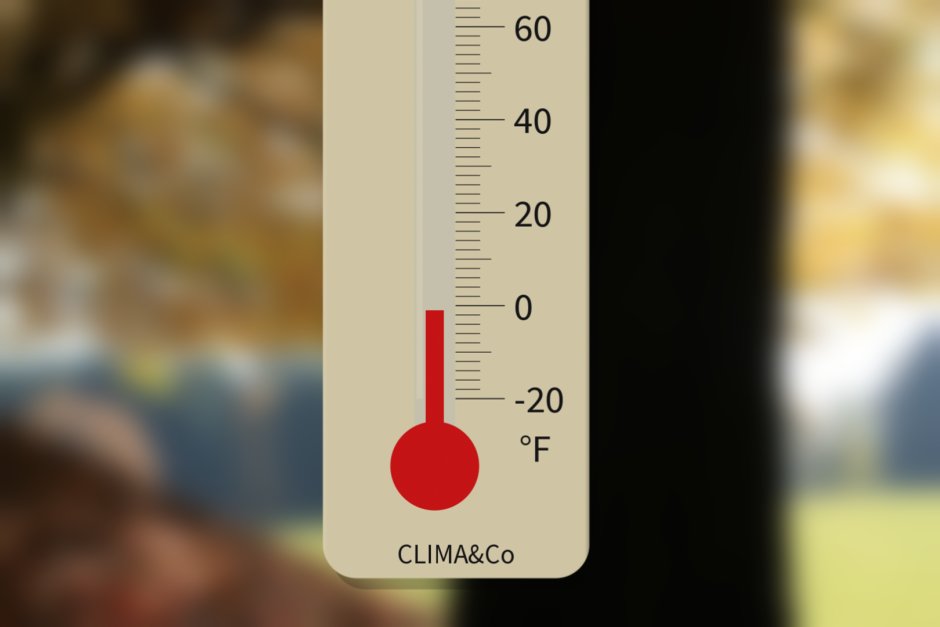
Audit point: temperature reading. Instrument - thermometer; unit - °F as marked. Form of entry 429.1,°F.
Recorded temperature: -1,°F
